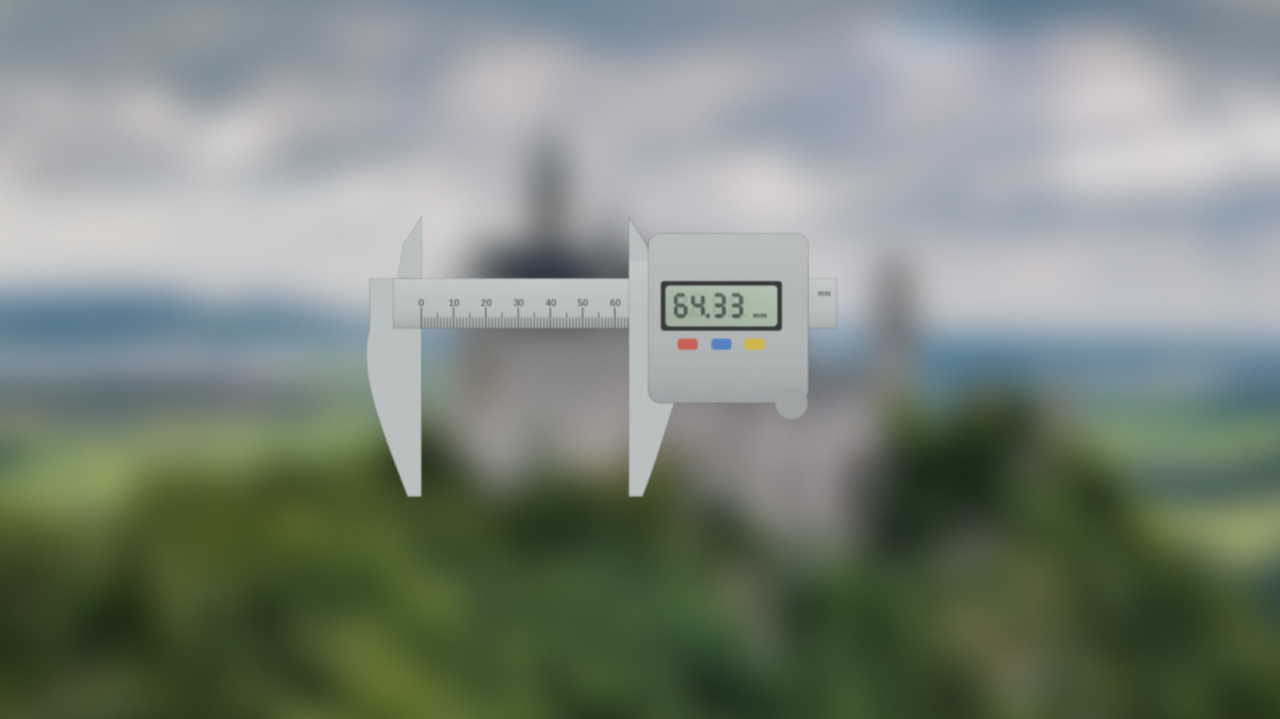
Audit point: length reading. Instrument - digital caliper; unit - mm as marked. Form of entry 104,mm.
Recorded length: 64.33,mm
